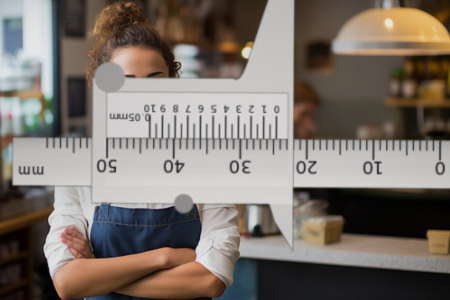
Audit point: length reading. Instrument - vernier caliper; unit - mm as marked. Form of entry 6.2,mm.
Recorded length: 24.6,mm
